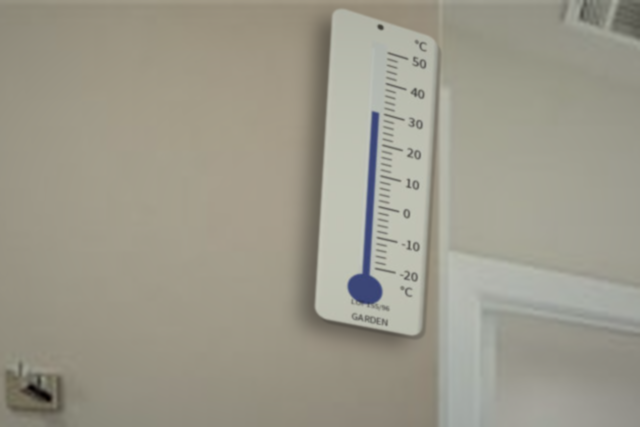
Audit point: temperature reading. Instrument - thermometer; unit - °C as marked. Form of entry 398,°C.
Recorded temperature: 30,°C
